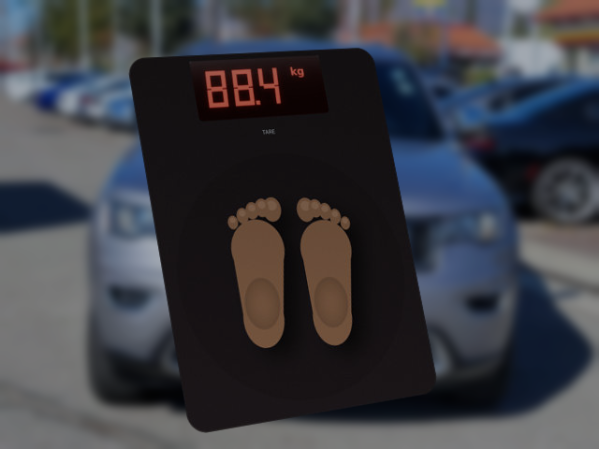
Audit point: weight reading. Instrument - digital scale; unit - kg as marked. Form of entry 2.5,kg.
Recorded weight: 88.4,kg
